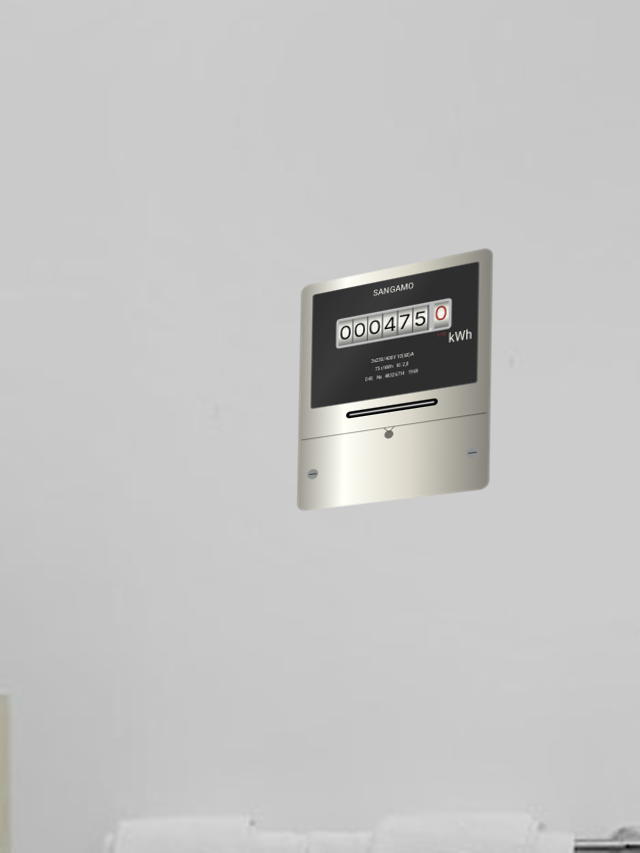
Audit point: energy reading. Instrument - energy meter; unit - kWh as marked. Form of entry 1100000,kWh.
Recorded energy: 475.0,kWh
